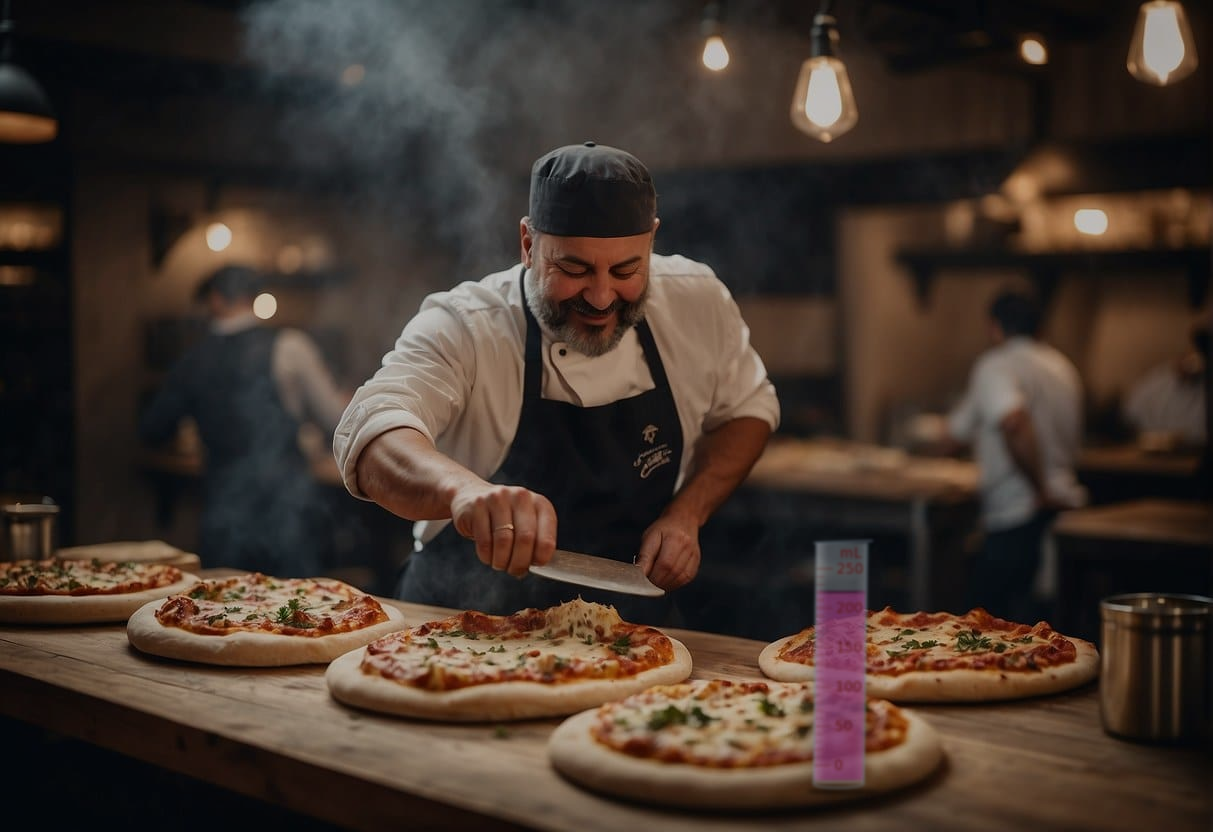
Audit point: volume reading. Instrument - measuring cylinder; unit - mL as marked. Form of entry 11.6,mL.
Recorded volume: 220,mL
